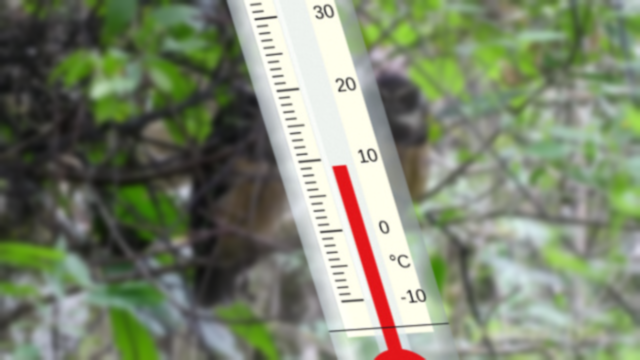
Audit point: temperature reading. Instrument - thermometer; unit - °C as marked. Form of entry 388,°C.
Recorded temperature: 9,°C
